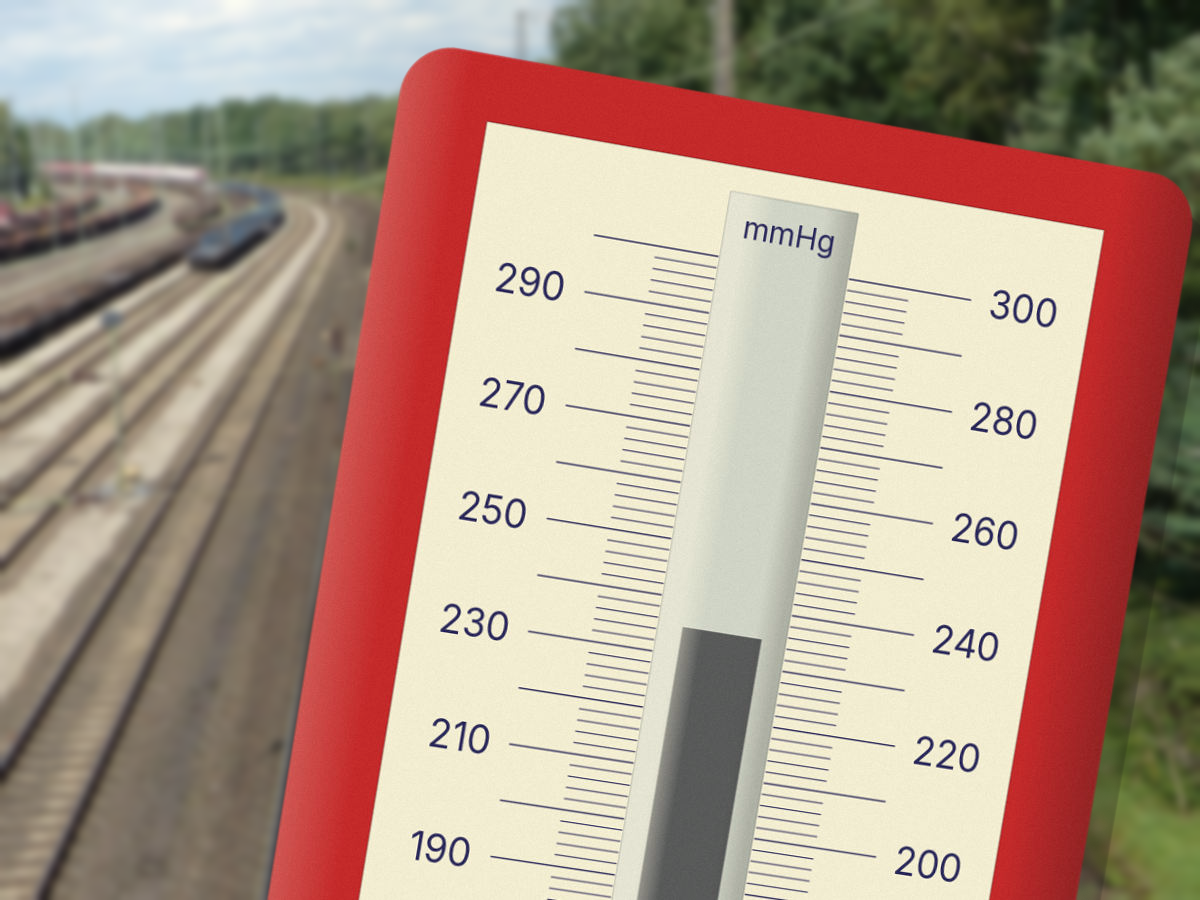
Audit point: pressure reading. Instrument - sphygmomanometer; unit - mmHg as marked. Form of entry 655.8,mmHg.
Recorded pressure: 235,mmHg
